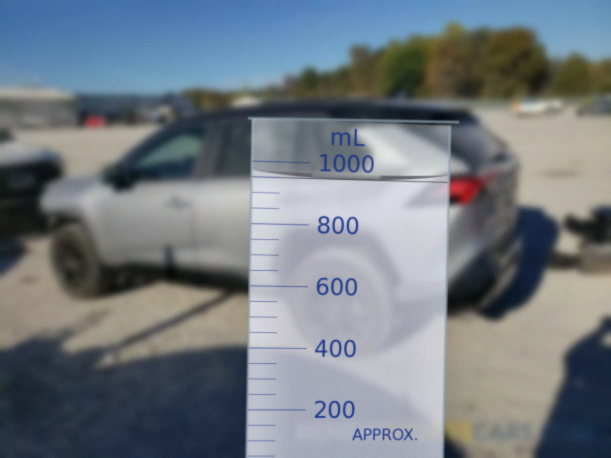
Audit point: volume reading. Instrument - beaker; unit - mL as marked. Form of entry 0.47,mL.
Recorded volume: 950,mL
